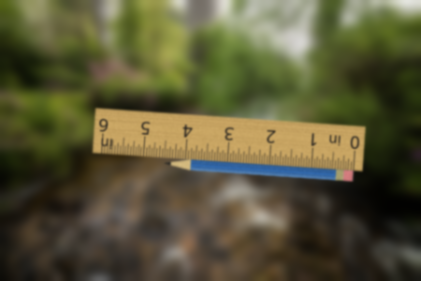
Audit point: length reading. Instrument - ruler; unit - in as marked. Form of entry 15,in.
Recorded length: 4.5,in
